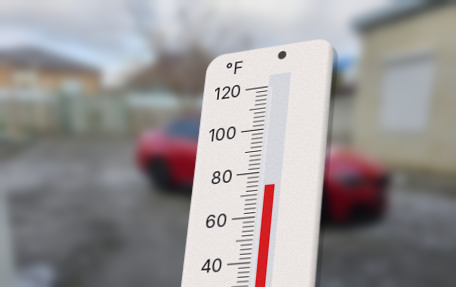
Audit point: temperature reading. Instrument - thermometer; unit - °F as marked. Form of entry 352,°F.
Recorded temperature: 74,°F
